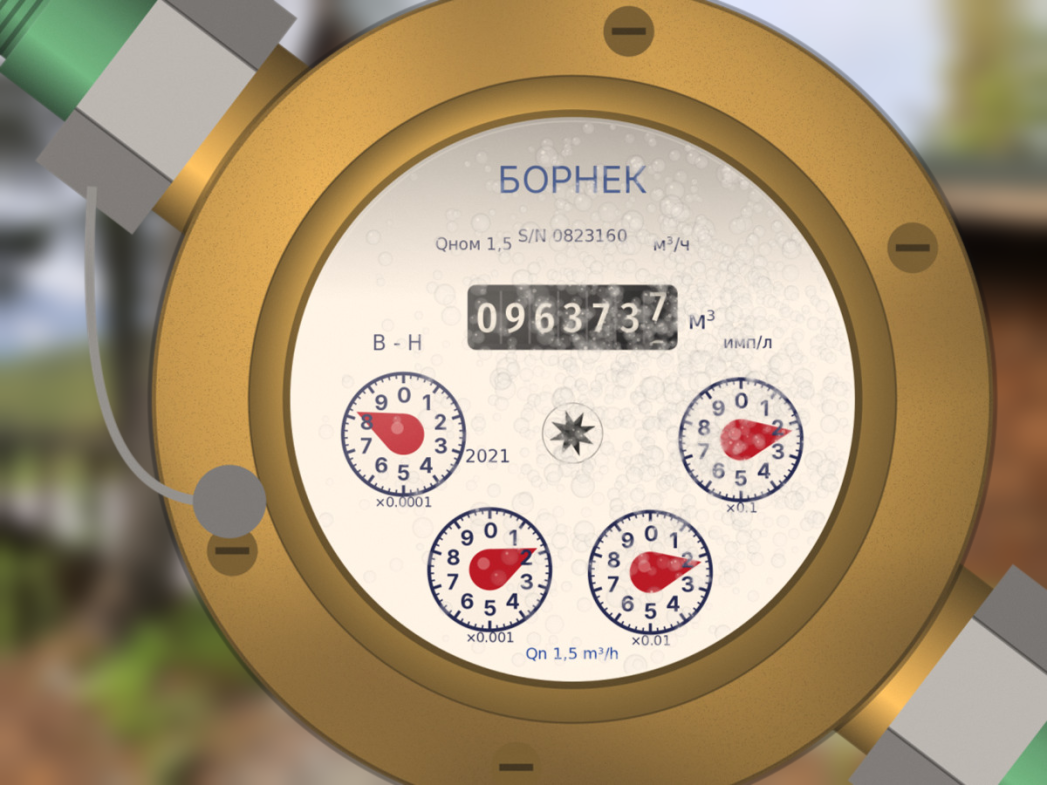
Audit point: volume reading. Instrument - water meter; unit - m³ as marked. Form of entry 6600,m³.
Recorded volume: 963737.2218,m³
